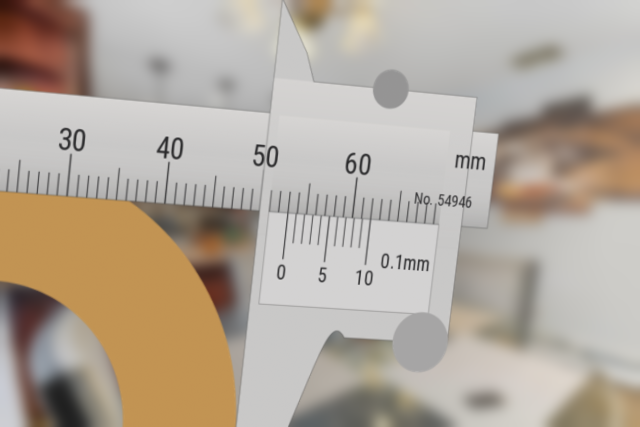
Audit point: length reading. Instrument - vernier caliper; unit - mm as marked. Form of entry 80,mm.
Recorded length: 53.0,mm
